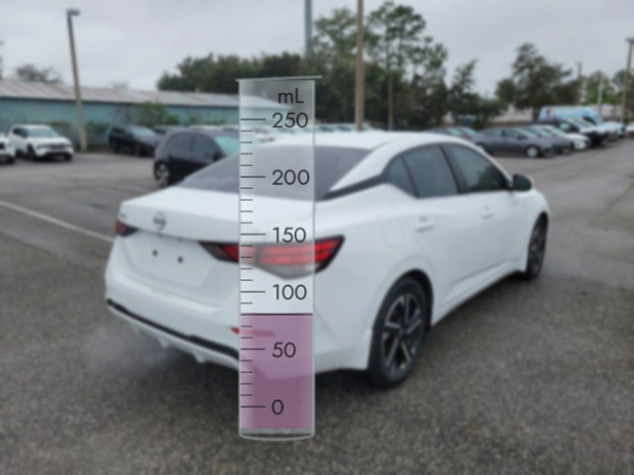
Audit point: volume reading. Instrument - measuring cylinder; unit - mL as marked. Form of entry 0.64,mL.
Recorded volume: 80,mL
